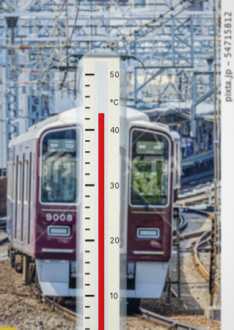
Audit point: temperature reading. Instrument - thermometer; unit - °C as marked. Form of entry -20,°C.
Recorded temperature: 43,°C
